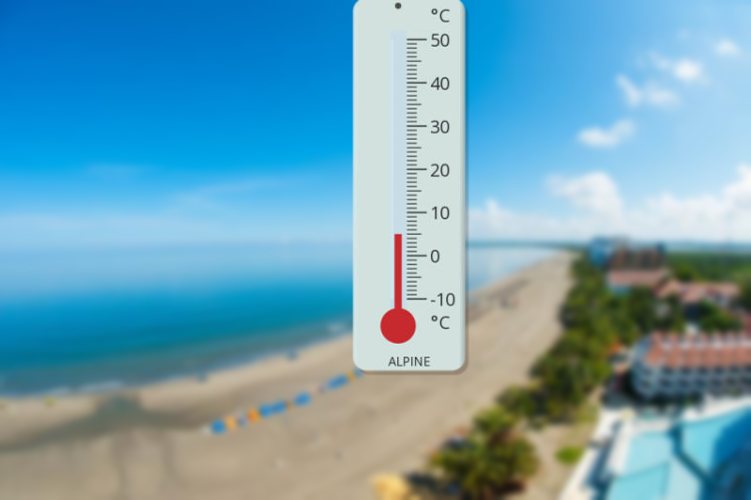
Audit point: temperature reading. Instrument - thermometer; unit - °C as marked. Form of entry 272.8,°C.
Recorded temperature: 5,°C
